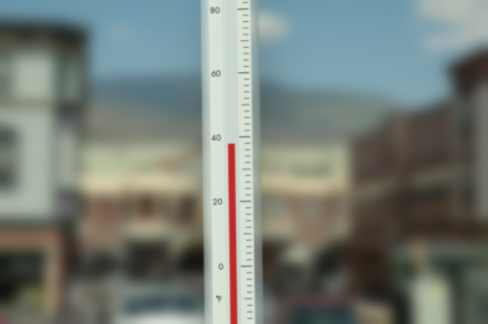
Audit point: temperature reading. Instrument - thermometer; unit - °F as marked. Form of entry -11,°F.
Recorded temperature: 38,°F
